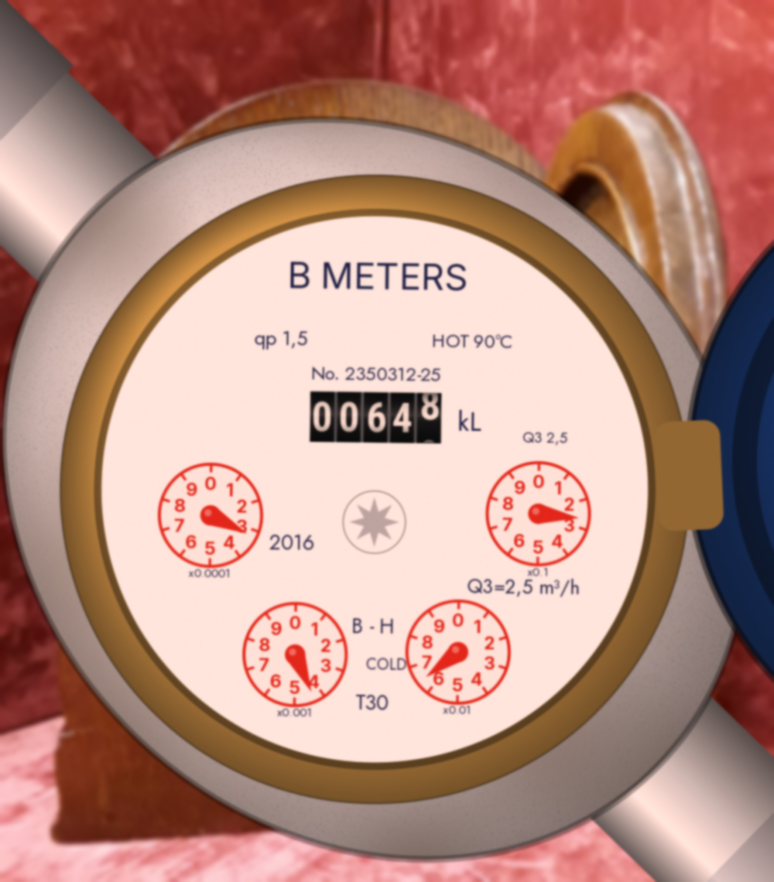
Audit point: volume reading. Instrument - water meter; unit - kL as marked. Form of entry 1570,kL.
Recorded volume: 648.2643,kL
